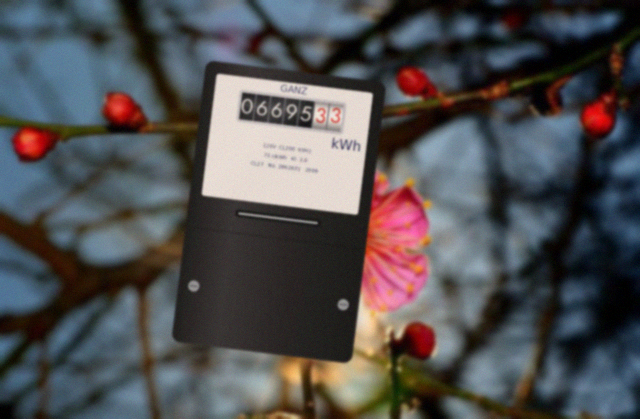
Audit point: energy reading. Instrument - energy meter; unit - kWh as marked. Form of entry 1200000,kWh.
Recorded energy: 6695.33,kWh
